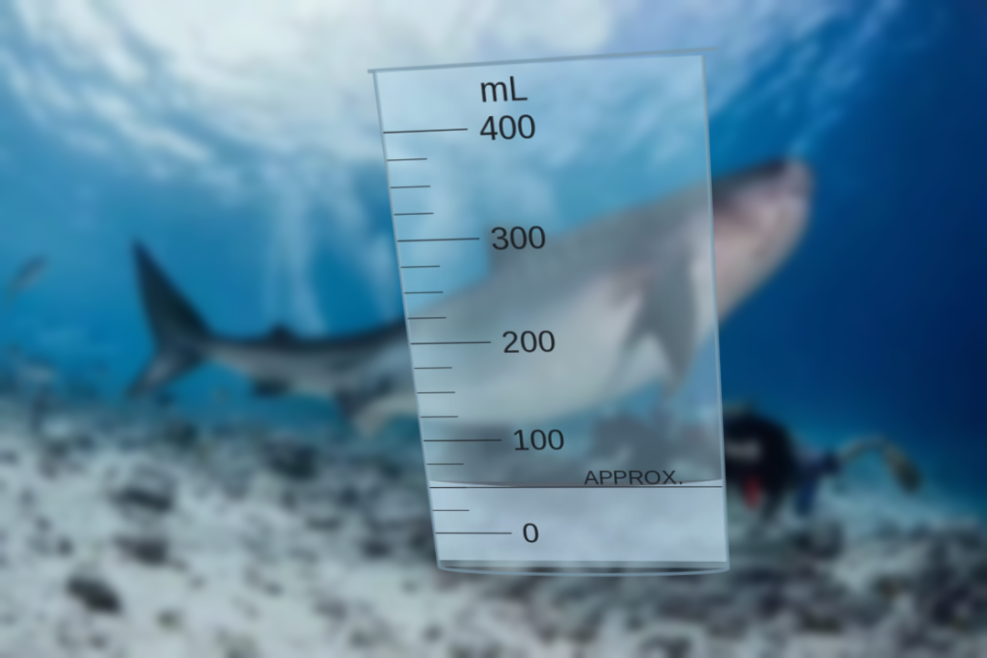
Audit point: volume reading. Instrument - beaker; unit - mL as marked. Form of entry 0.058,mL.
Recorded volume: 50,mL
